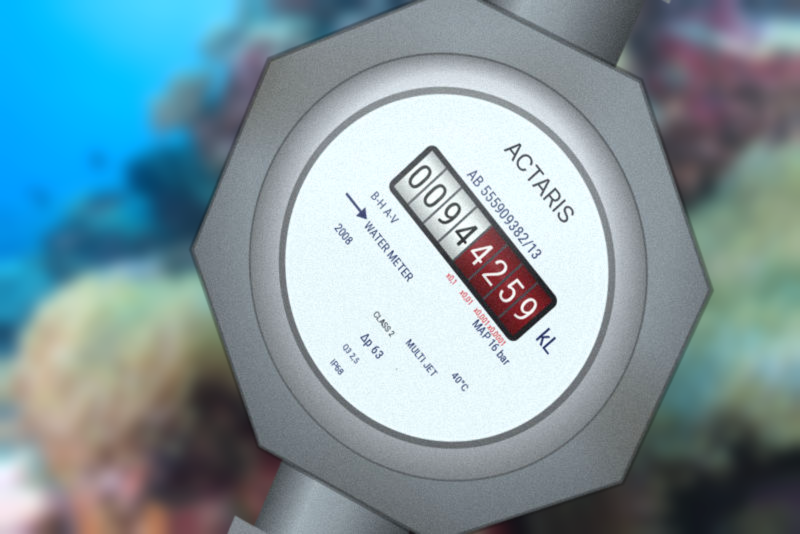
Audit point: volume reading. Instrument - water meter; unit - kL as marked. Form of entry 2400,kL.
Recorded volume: 94.4259,kL
